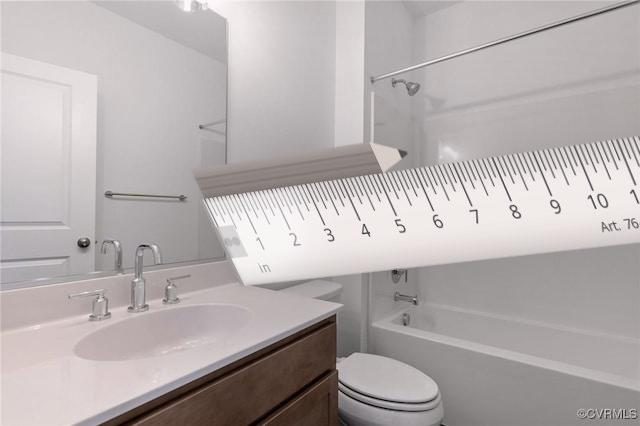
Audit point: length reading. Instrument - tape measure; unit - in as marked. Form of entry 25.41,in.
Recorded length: 6,in
